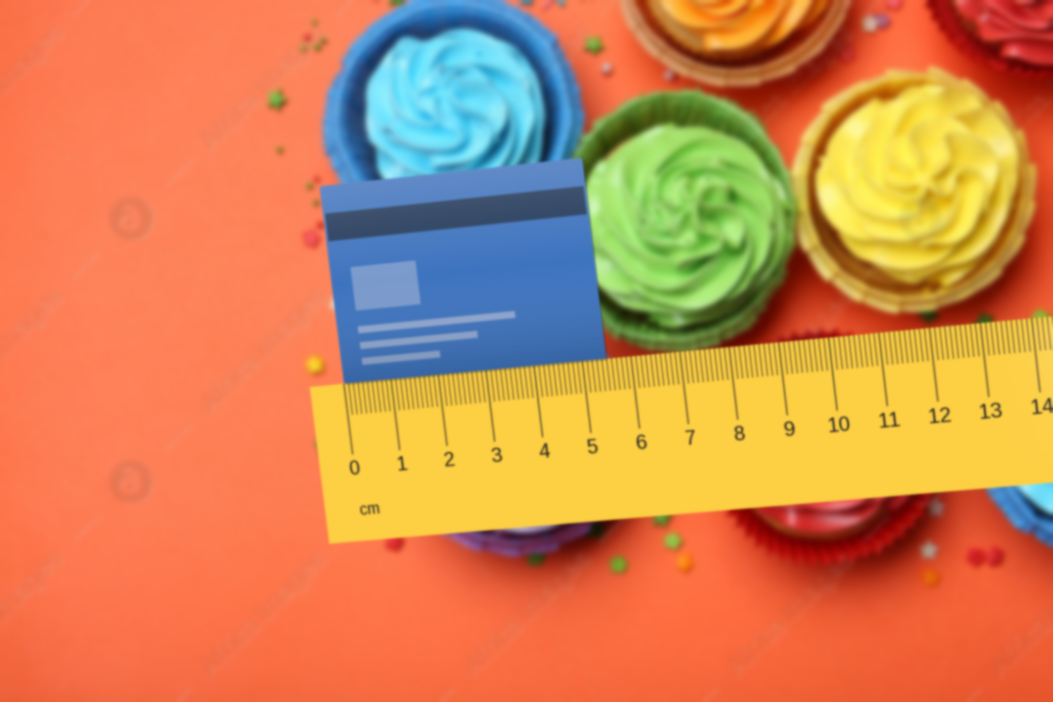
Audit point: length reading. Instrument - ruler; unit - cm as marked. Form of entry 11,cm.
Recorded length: 5.5,cm
